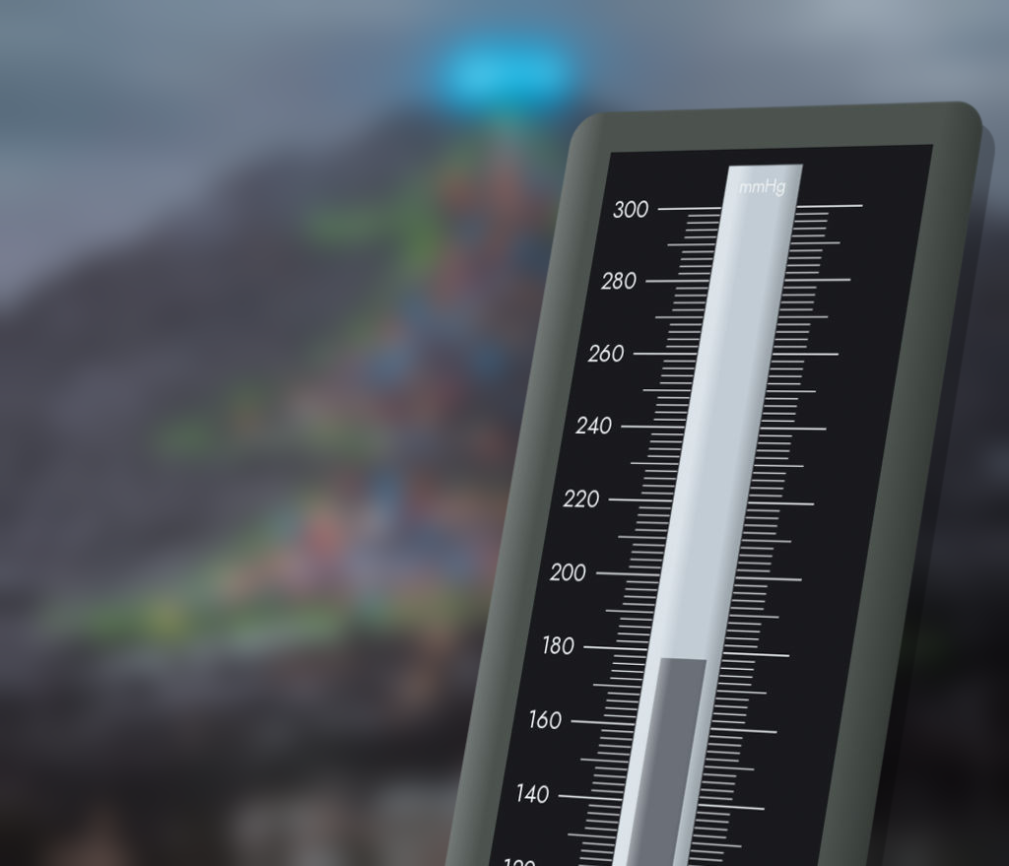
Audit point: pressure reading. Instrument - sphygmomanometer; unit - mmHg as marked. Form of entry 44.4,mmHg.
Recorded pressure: 178,mmHg
